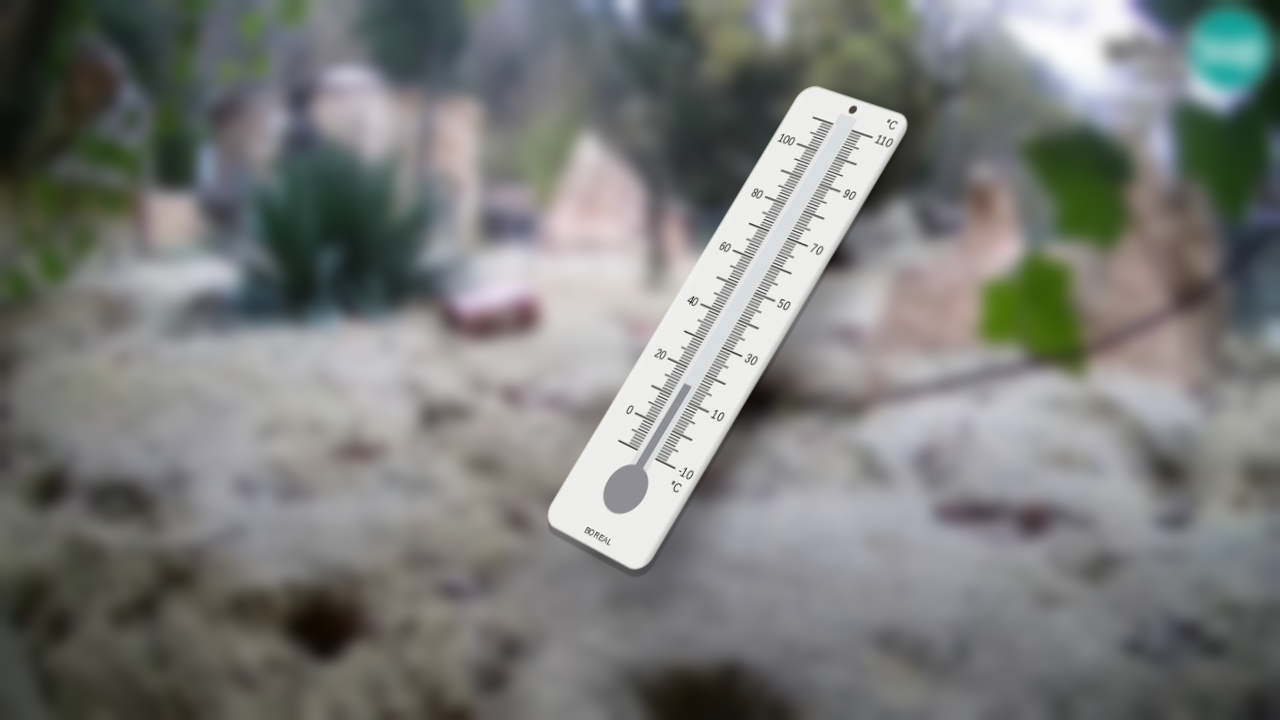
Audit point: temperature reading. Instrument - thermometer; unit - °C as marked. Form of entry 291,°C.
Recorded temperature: 15,°C
